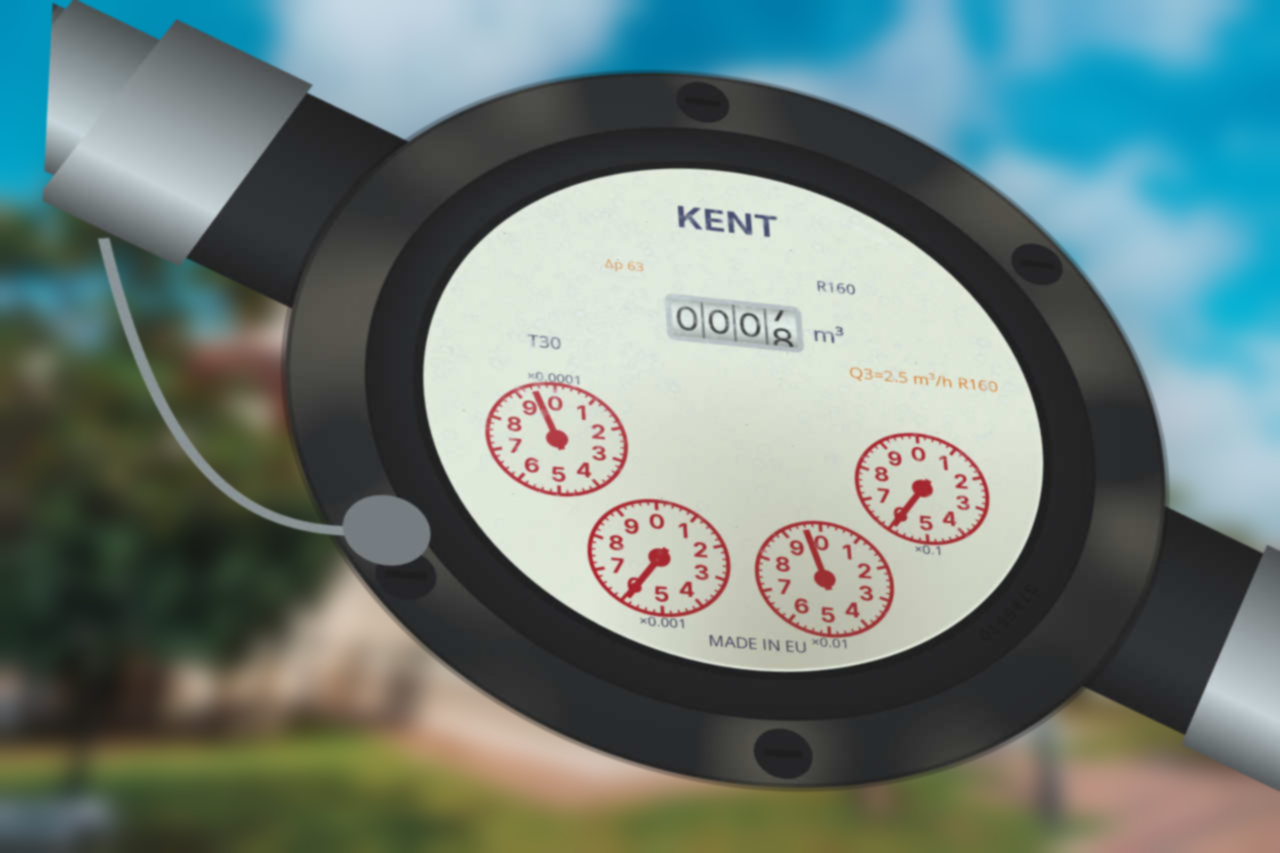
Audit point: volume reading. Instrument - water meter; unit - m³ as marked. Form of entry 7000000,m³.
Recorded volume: 7.5959,m³
